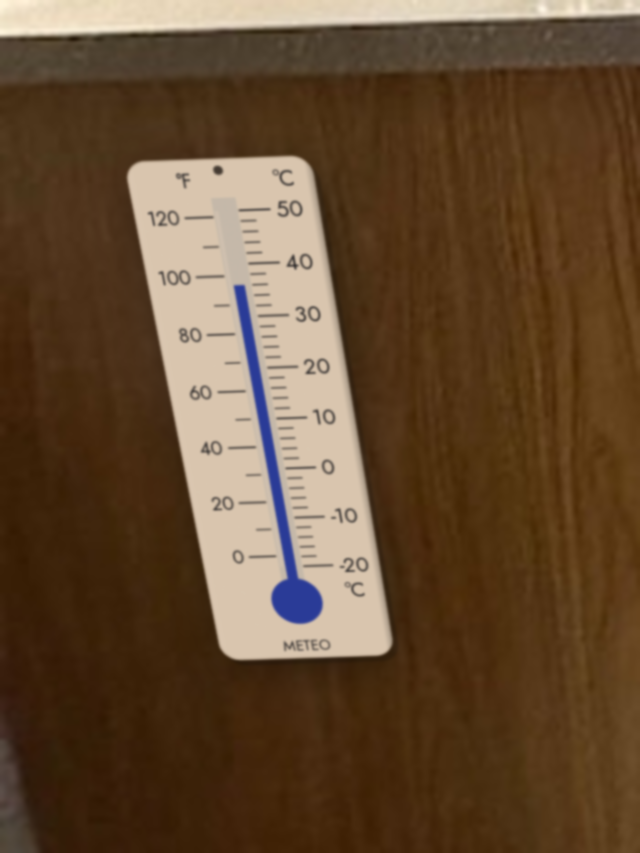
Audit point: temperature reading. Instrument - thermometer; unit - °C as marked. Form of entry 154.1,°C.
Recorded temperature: 36,°C
